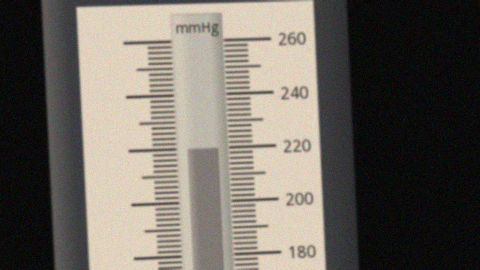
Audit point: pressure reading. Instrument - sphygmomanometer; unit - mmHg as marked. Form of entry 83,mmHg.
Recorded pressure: 220,mmHg
